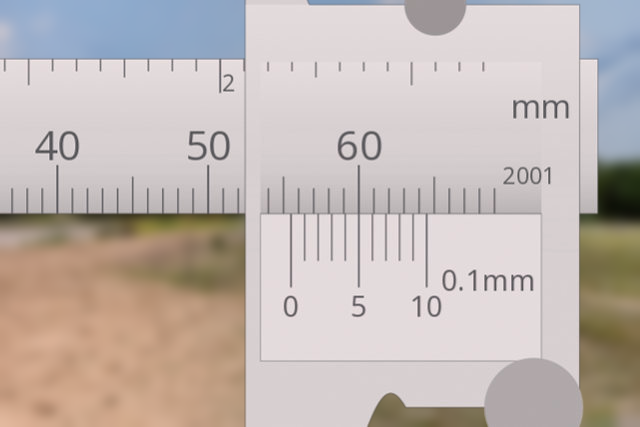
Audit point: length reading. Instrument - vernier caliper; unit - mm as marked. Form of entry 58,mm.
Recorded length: 55.5,mm
